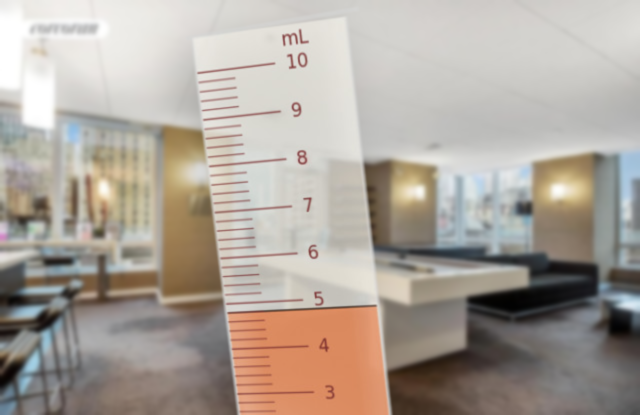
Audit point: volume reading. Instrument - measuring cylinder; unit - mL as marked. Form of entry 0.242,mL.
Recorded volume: 4.8,mL
